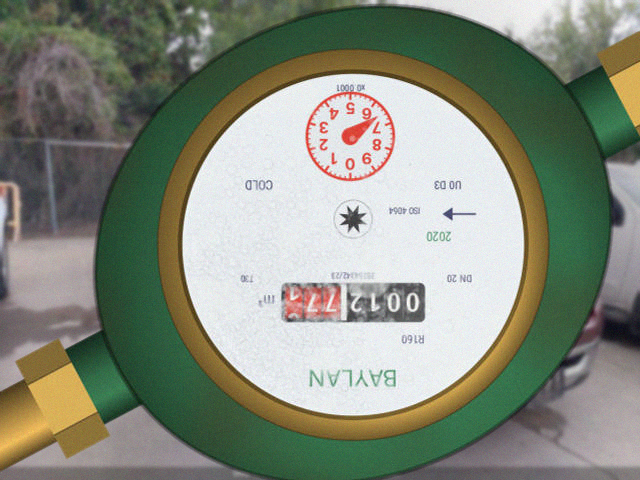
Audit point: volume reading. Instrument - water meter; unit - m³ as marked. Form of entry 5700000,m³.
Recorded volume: 12.7706,m³
